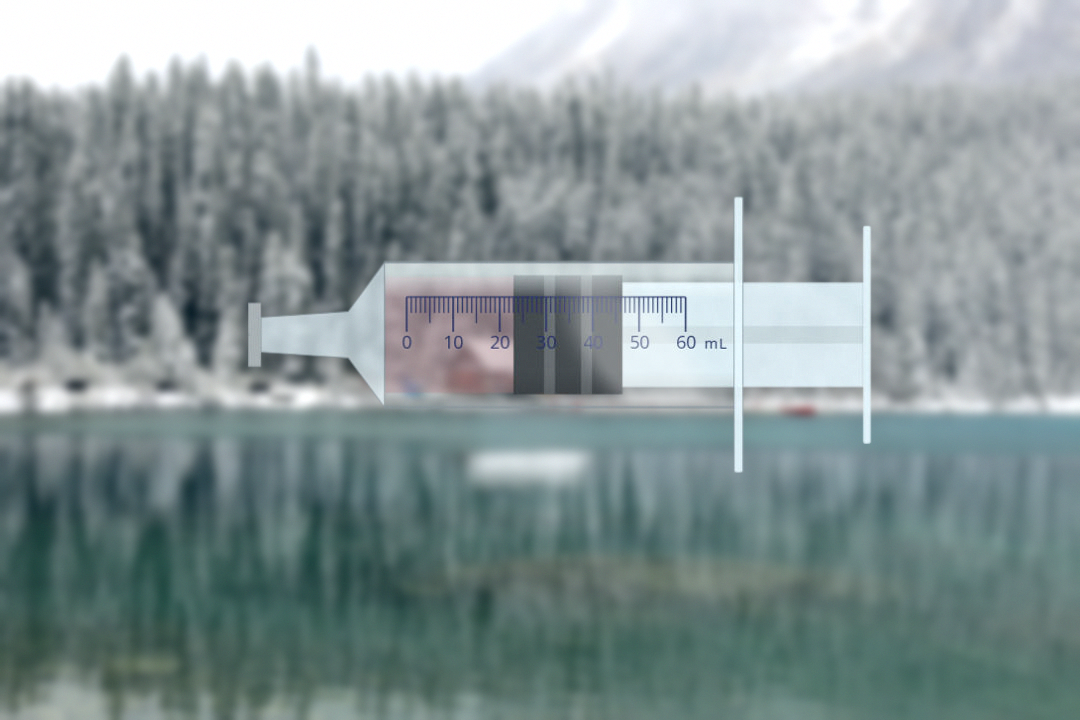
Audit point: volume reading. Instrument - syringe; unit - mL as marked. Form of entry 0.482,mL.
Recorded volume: 23,mL
